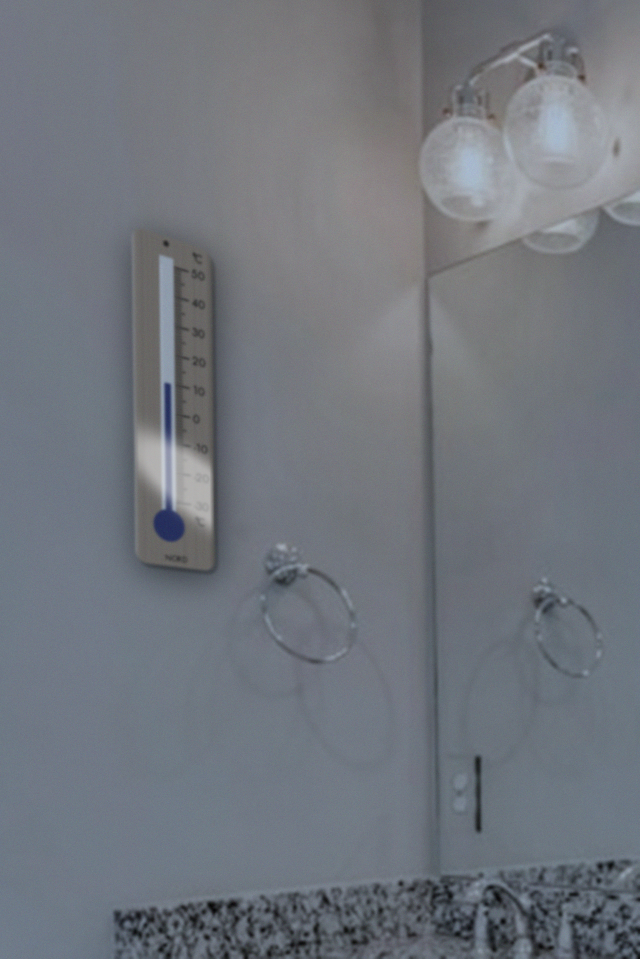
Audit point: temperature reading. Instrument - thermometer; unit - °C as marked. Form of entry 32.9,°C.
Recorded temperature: 10,°C
